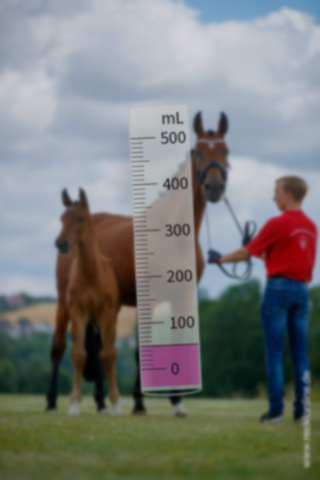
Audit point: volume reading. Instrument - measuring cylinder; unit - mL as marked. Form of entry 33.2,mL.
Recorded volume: 50,mL
